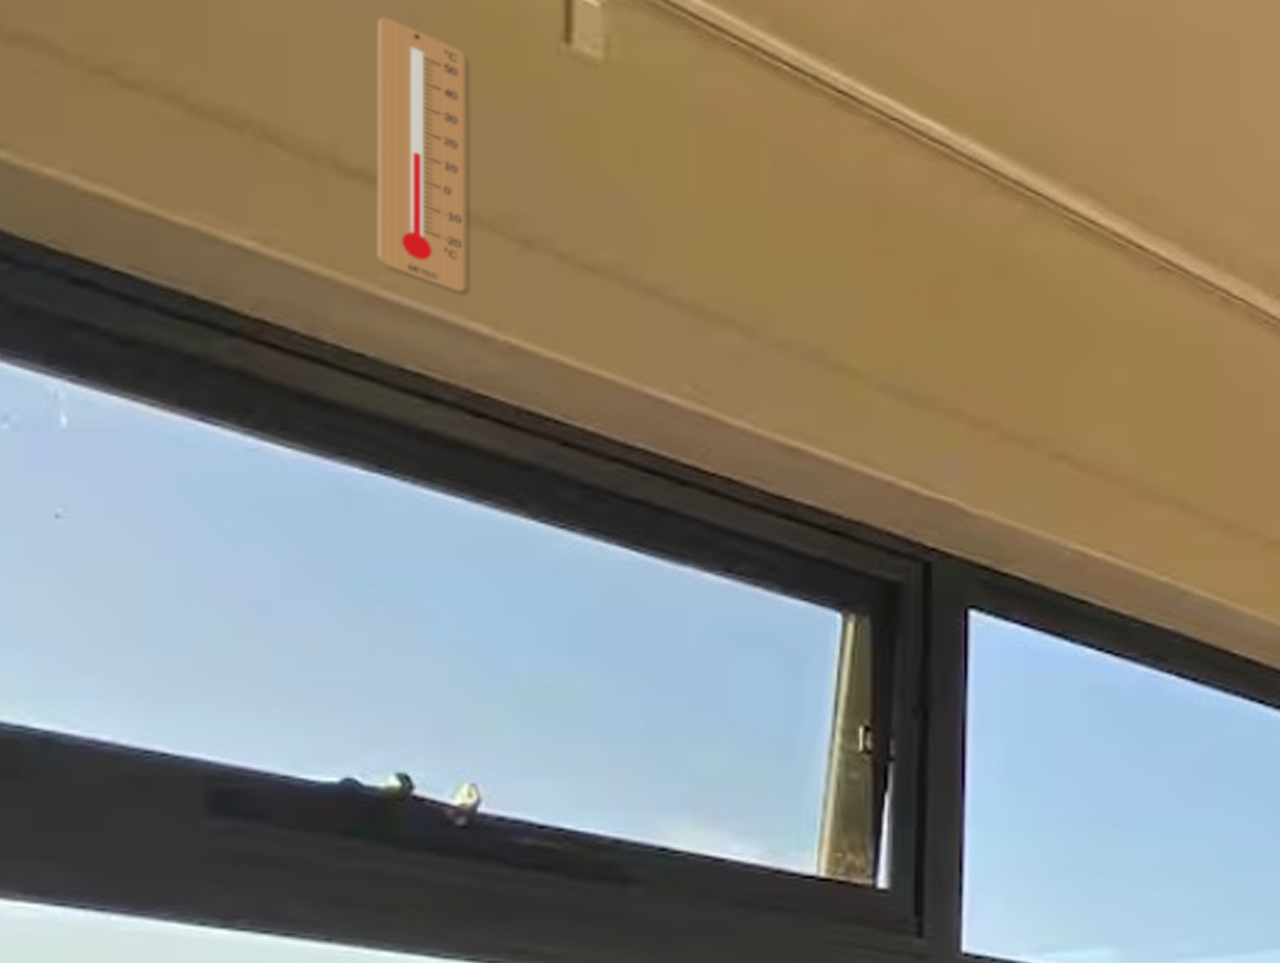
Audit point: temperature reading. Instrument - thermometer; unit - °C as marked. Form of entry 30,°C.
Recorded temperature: 10,°C
